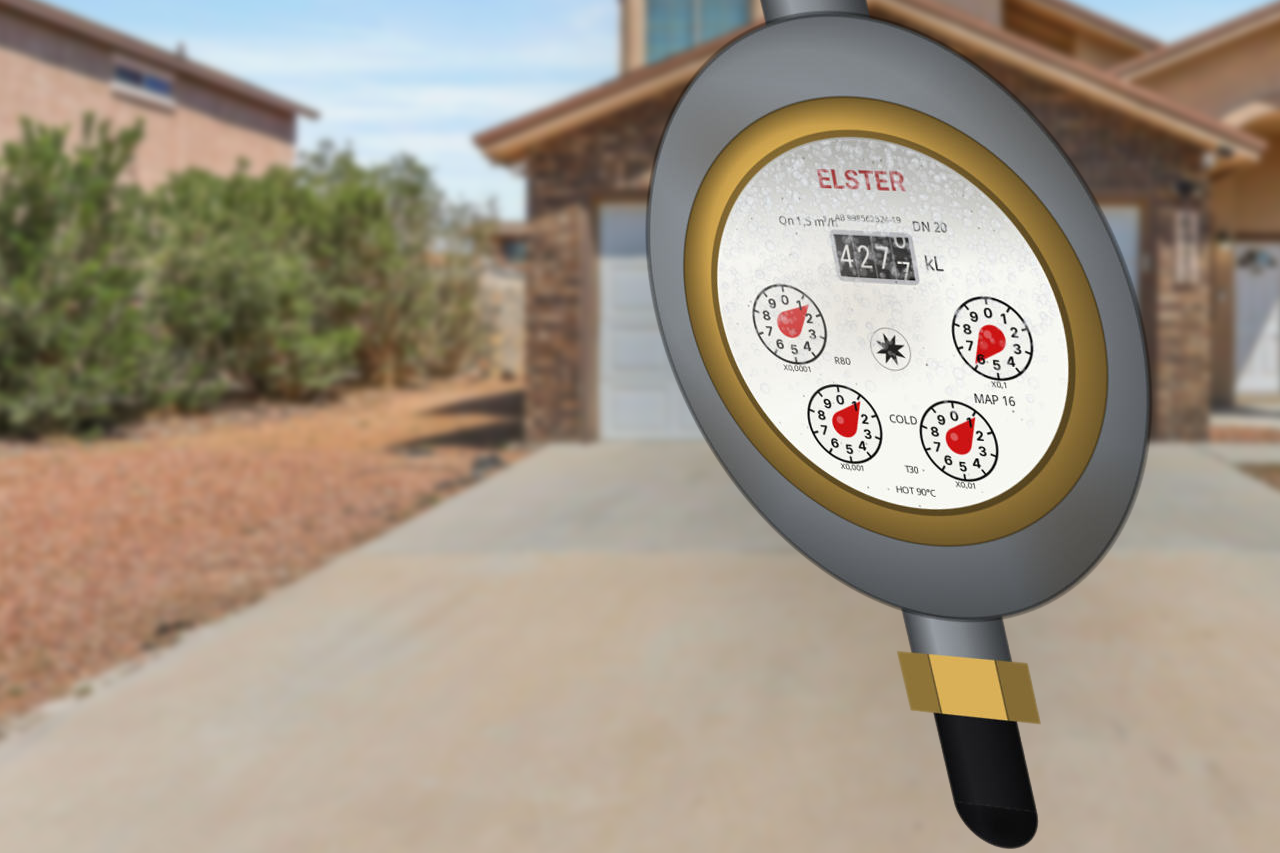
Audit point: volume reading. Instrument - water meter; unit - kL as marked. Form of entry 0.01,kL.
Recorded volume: 4276.6111,kL
